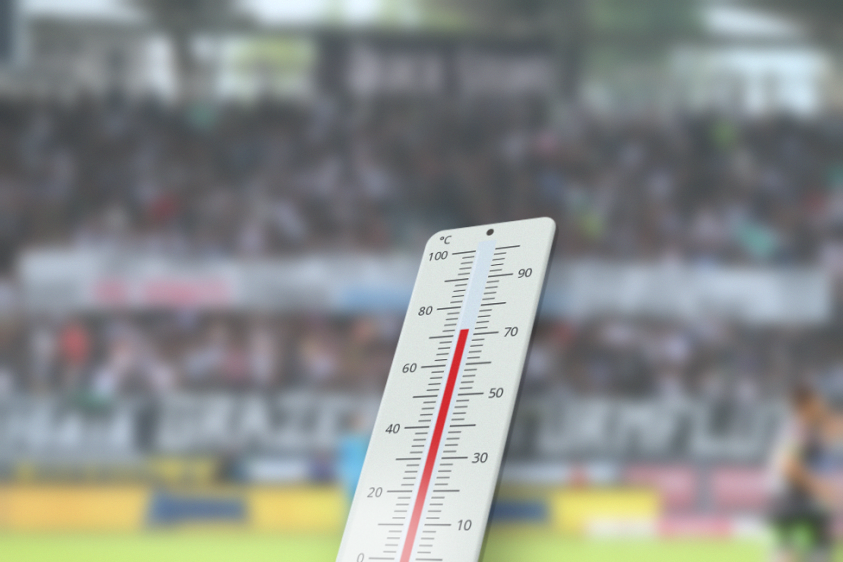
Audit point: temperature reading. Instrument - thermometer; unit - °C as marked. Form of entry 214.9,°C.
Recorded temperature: 72,°C
